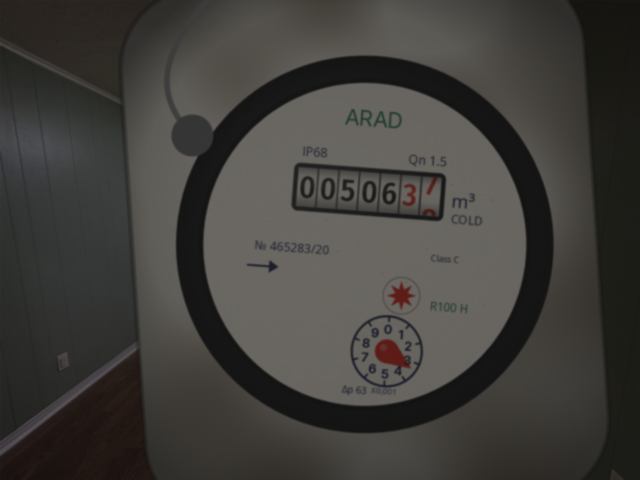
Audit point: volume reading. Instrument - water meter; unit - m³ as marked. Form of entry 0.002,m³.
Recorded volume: 506.373,m³
